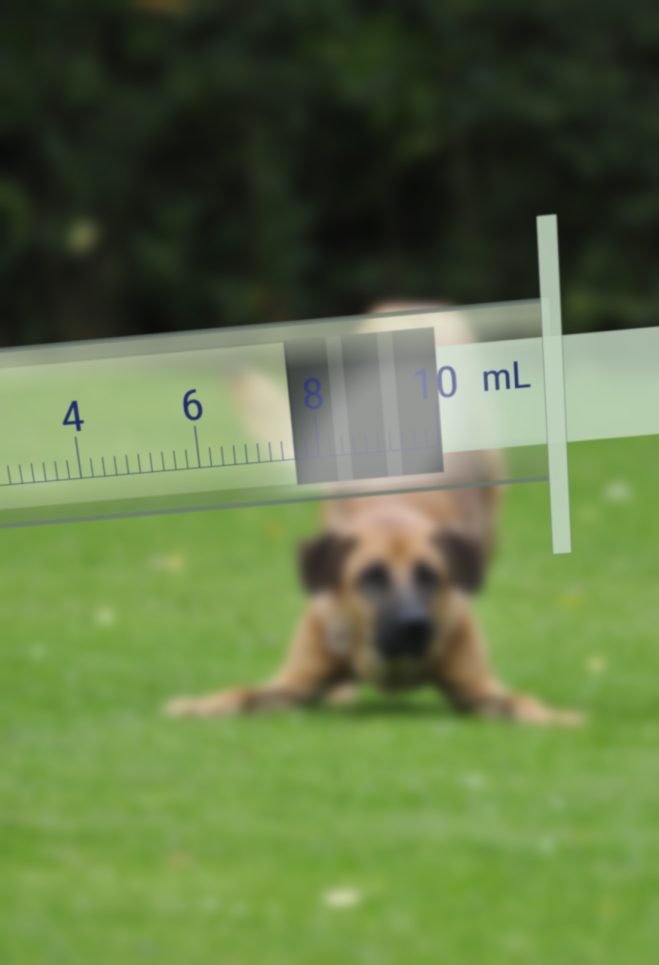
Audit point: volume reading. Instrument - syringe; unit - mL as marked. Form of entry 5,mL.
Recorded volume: 7.6,mL
